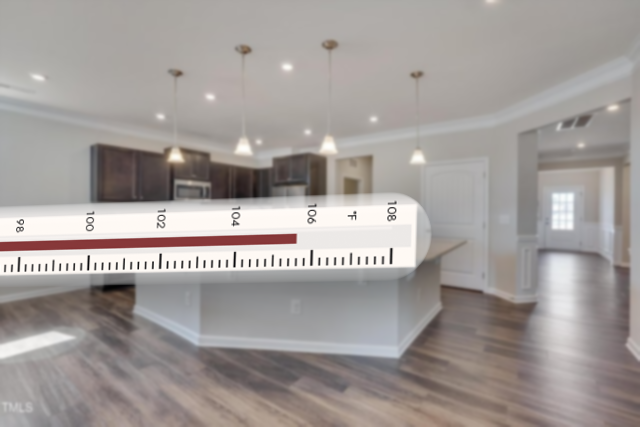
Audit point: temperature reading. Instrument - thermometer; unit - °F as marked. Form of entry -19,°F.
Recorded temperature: 105.6,°F
